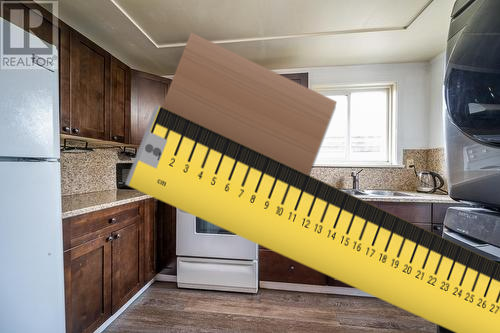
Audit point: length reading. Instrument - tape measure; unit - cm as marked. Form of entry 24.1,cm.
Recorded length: 11,cm
